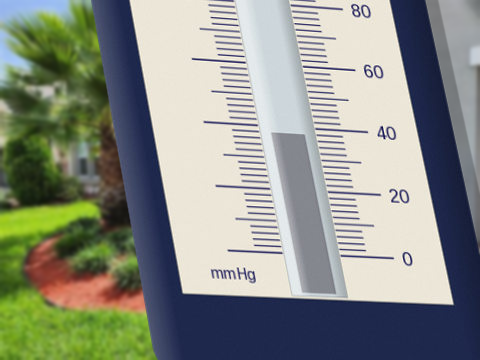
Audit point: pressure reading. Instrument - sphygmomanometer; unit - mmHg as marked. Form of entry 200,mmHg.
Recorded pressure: 38,mmHg
